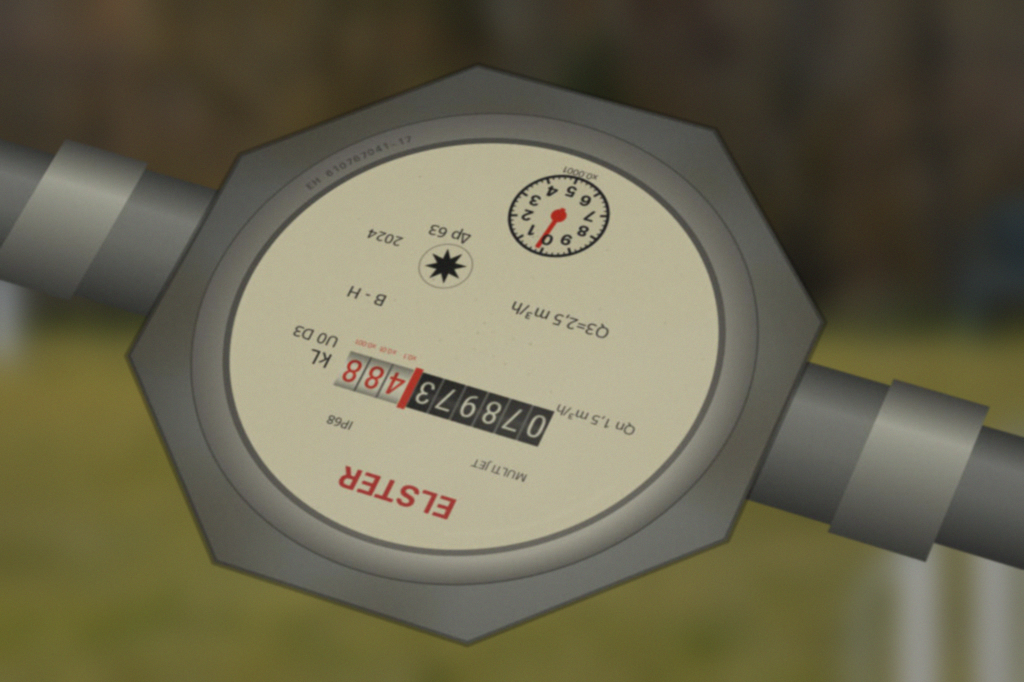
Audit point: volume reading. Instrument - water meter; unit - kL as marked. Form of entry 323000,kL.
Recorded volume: 78973.4880,kL
